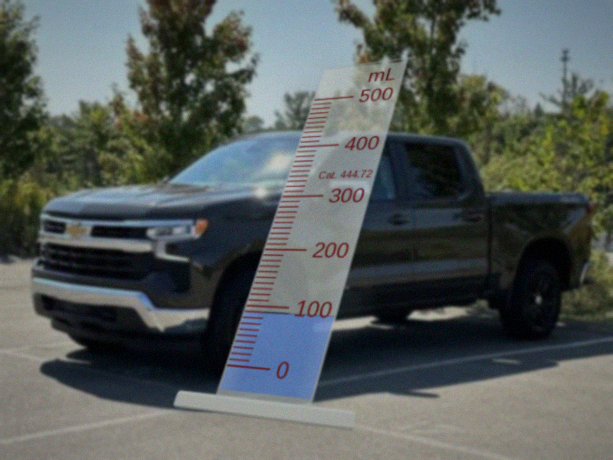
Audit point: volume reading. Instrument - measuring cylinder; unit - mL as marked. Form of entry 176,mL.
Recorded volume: 90,mL
